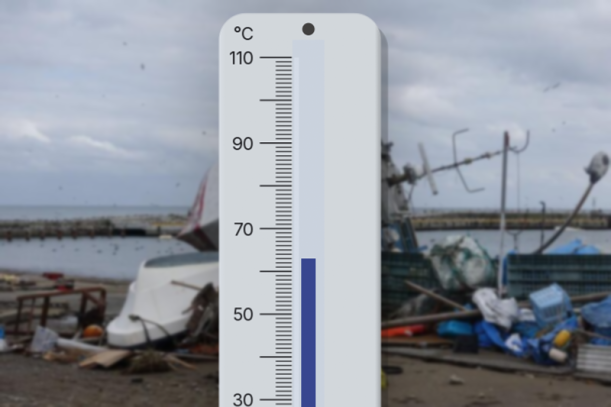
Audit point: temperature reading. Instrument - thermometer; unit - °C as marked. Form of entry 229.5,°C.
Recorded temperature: 63,°C
